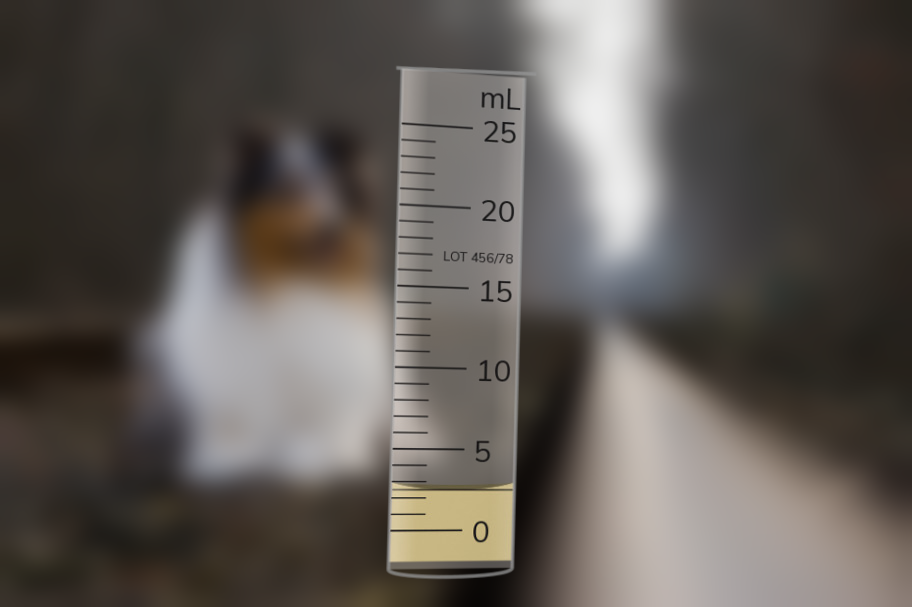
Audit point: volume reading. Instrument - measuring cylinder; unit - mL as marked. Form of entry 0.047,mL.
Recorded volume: 2.5,mL
